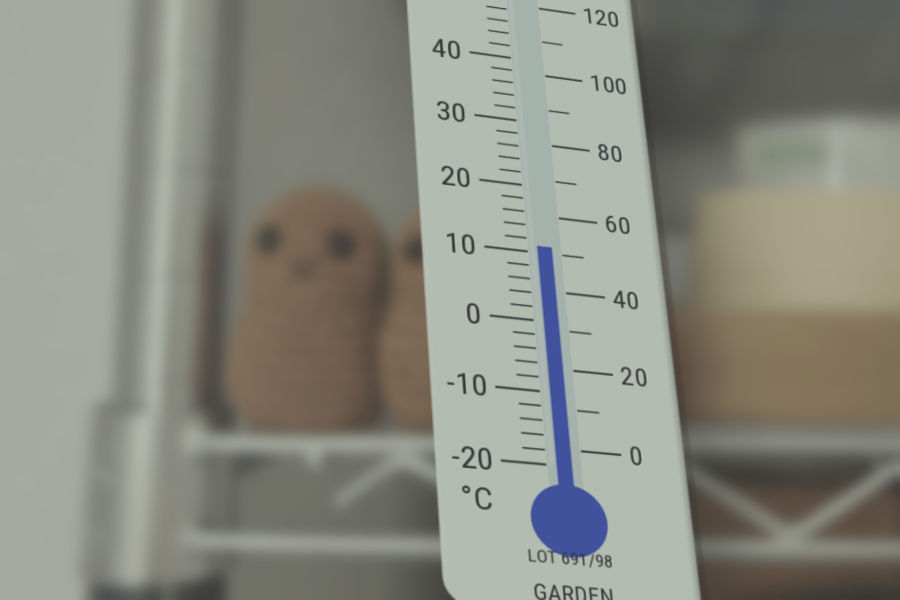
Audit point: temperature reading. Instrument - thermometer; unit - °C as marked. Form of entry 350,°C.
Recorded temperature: 11,°C
